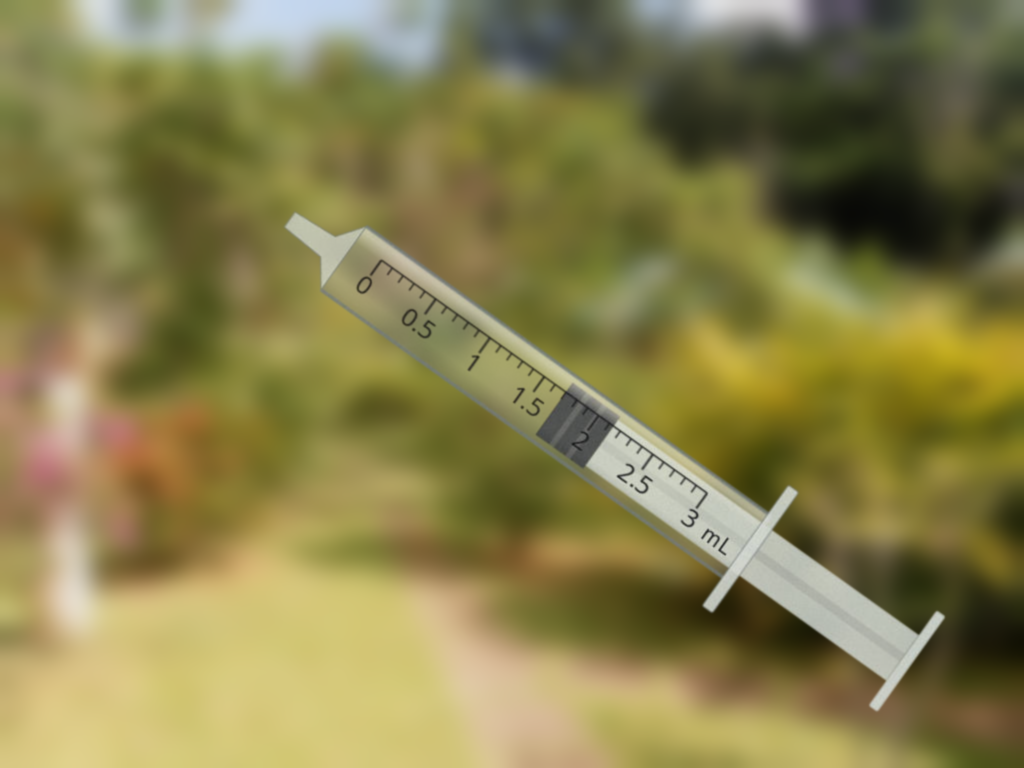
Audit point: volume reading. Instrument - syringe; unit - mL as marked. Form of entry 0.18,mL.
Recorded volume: 1.7,mL
